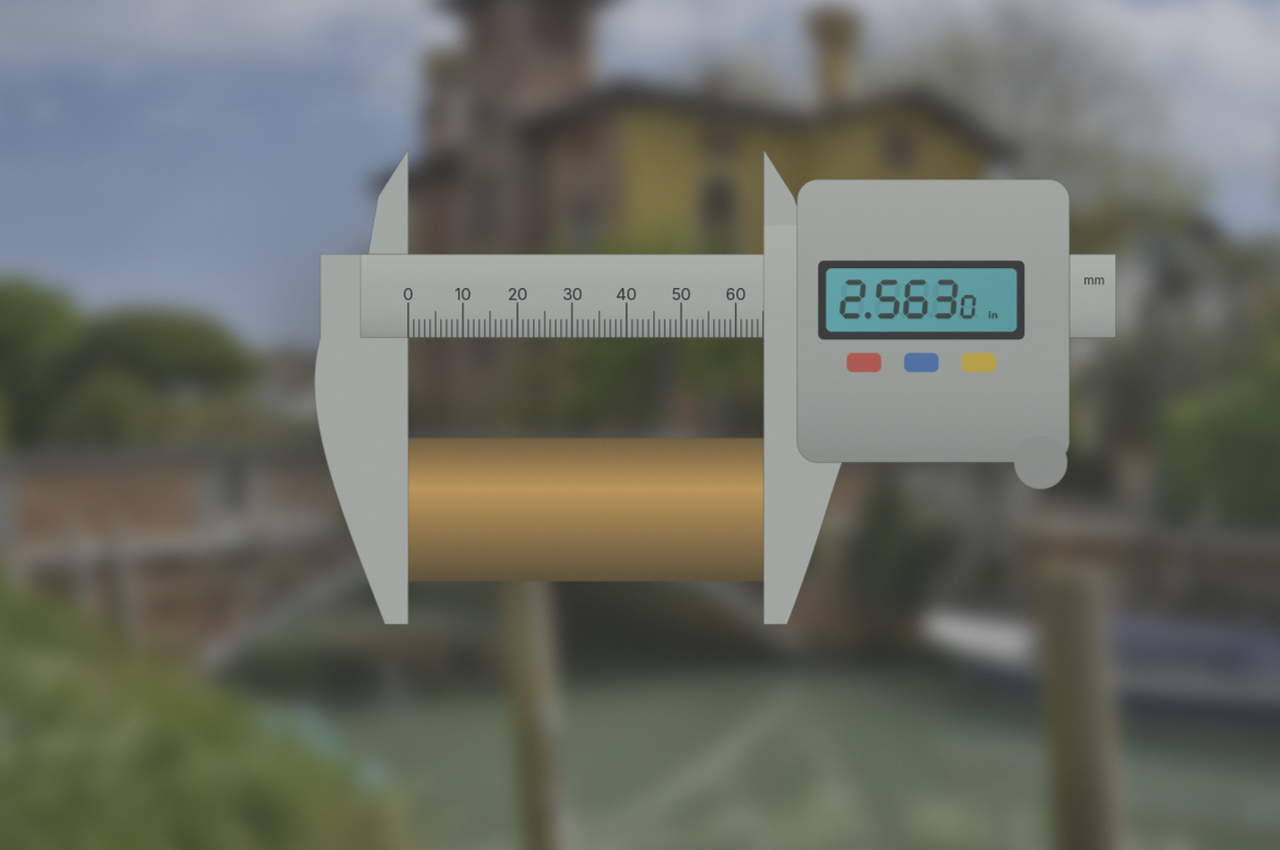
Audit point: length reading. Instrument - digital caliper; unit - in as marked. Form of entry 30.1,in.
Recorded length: 2.5630,in
